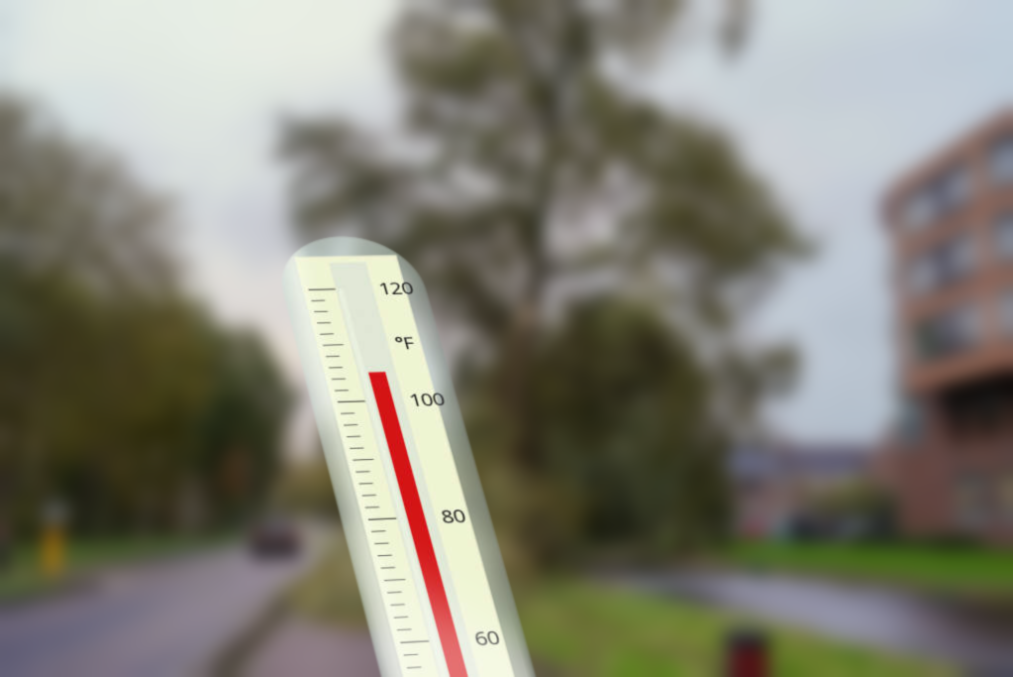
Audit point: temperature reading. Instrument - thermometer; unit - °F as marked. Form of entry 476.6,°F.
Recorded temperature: 105,°F
